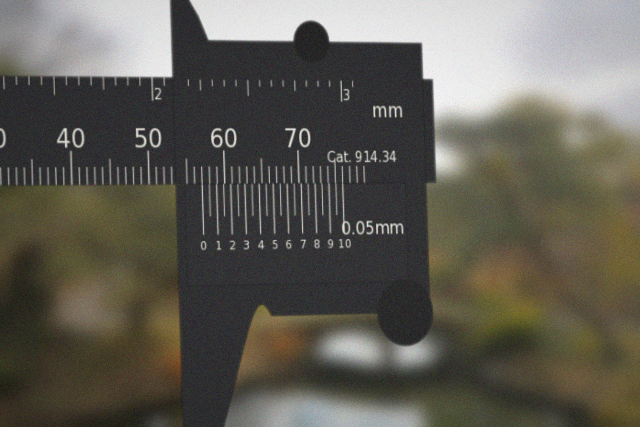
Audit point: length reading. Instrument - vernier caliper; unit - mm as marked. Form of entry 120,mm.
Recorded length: 57.0,mm
